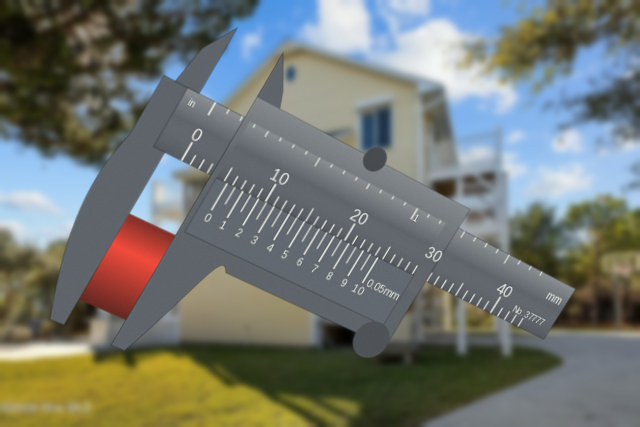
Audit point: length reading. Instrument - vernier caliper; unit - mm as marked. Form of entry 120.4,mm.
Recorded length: 5.4,mm
